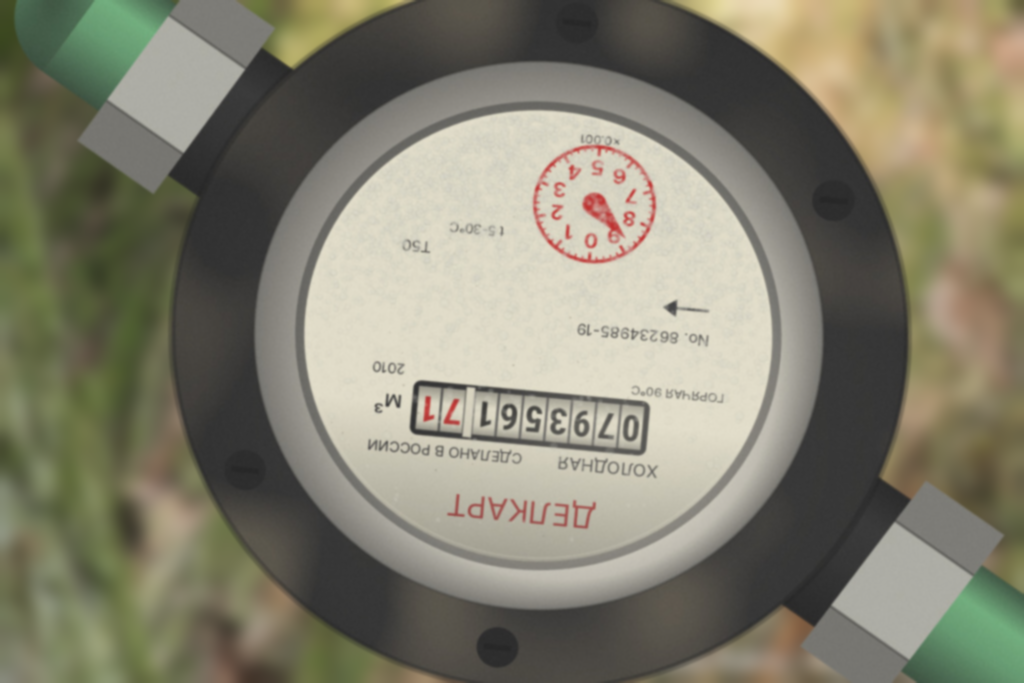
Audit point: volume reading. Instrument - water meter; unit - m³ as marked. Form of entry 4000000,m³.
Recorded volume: 793561.718,m³
